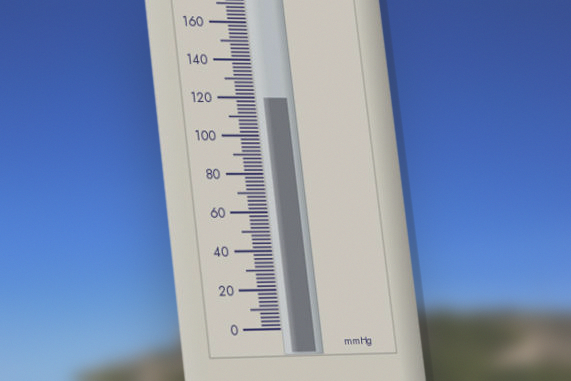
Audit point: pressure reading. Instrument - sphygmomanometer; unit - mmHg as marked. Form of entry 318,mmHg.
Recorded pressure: 120,mmHg
